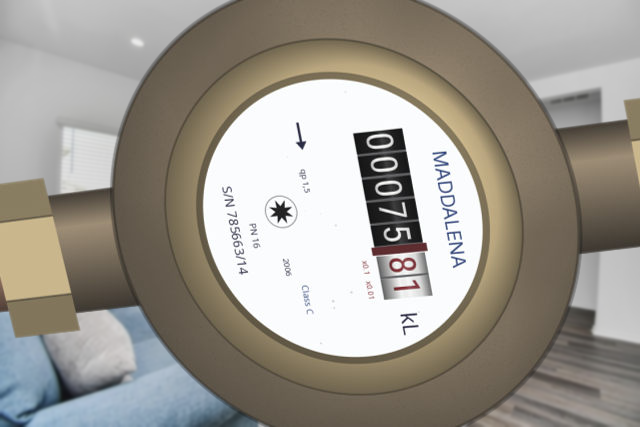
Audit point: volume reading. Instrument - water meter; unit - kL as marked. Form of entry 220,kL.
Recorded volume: 75.81,kL
